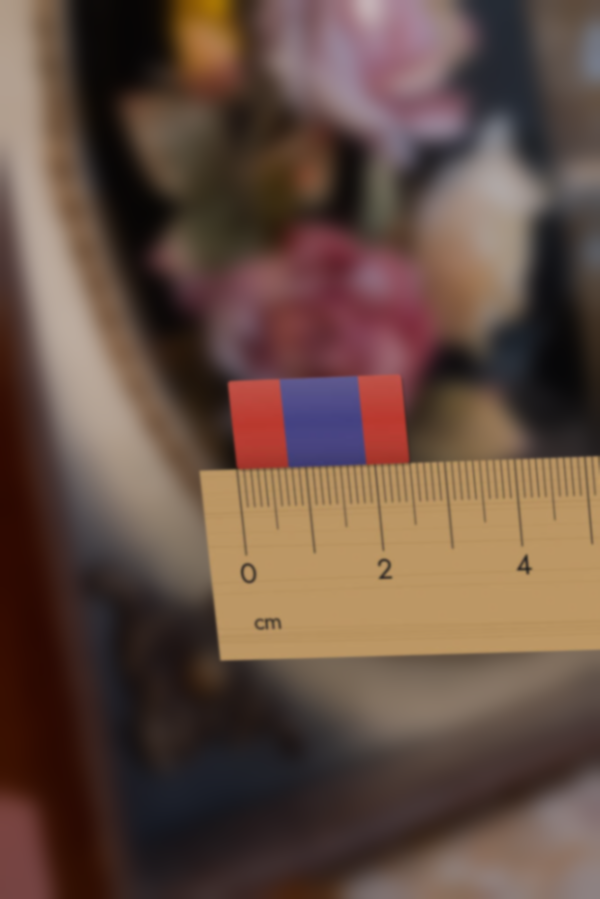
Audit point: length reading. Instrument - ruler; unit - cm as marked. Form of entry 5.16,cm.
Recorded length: 2.5,cm
